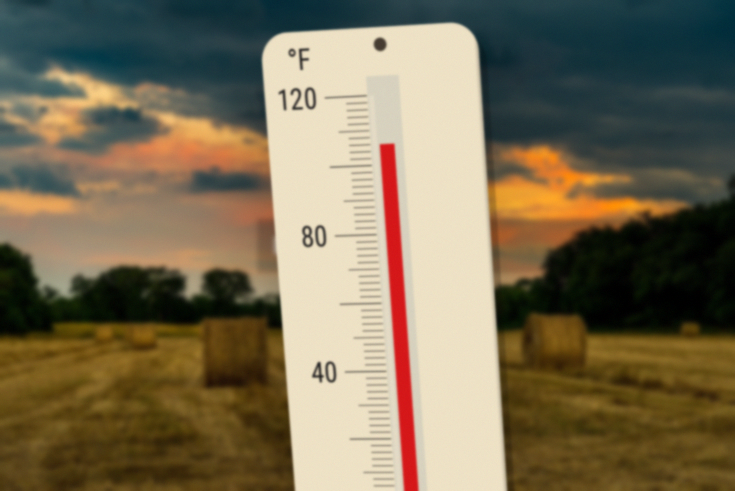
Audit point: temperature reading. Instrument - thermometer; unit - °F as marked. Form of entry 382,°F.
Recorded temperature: 106,°F
